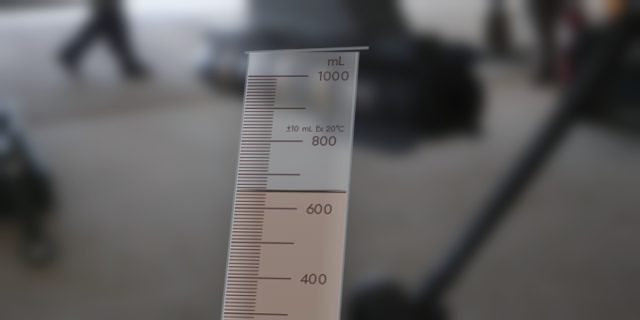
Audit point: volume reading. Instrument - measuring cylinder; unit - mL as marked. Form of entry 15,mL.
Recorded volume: 650,mL
